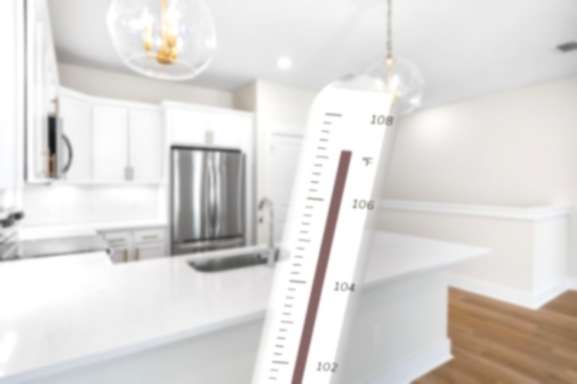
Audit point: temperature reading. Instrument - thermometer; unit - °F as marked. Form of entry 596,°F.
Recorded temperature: 107.2,°F
